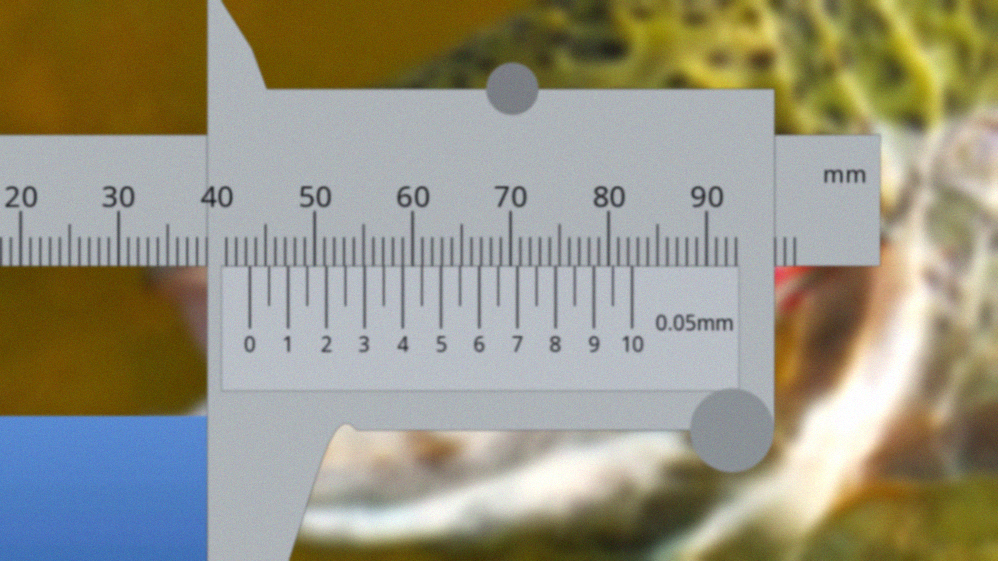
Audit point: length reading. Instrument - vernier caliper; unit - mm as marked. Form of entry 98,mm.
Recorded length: 43.4,mm
